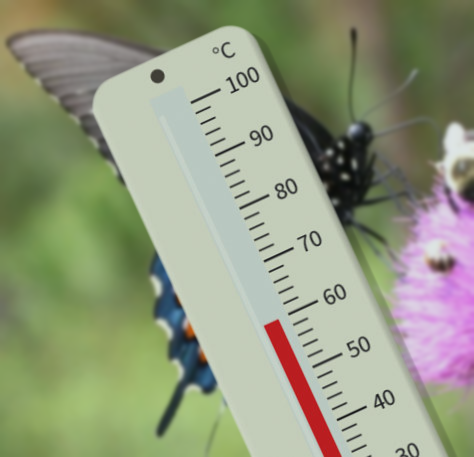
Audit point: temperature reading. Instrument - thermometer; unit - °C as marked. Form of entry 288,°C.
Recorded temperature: 60,°C
